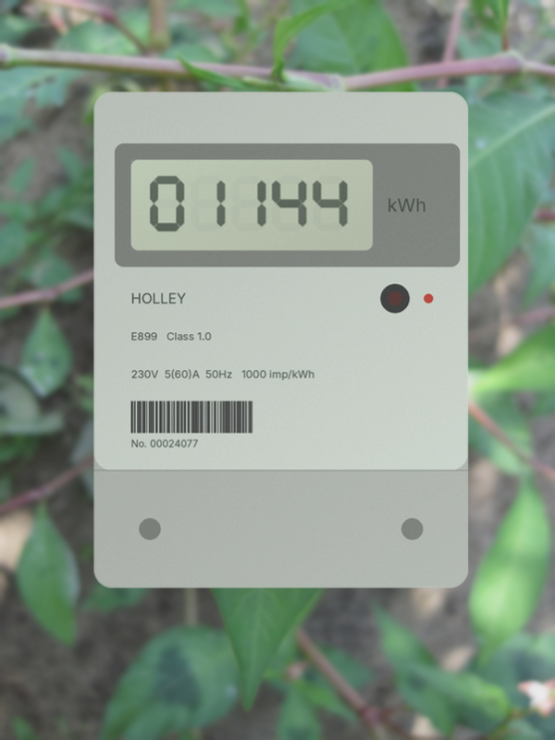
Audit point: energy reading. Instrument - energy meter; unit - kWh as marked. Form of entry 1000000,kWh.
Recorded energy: 1144,kWh
